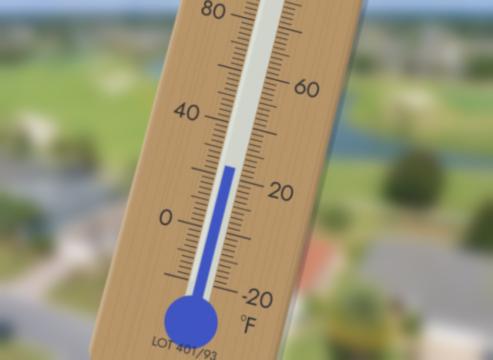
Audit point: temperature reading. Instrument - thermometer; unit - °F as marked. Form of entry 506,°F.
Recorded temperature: 24,°F
